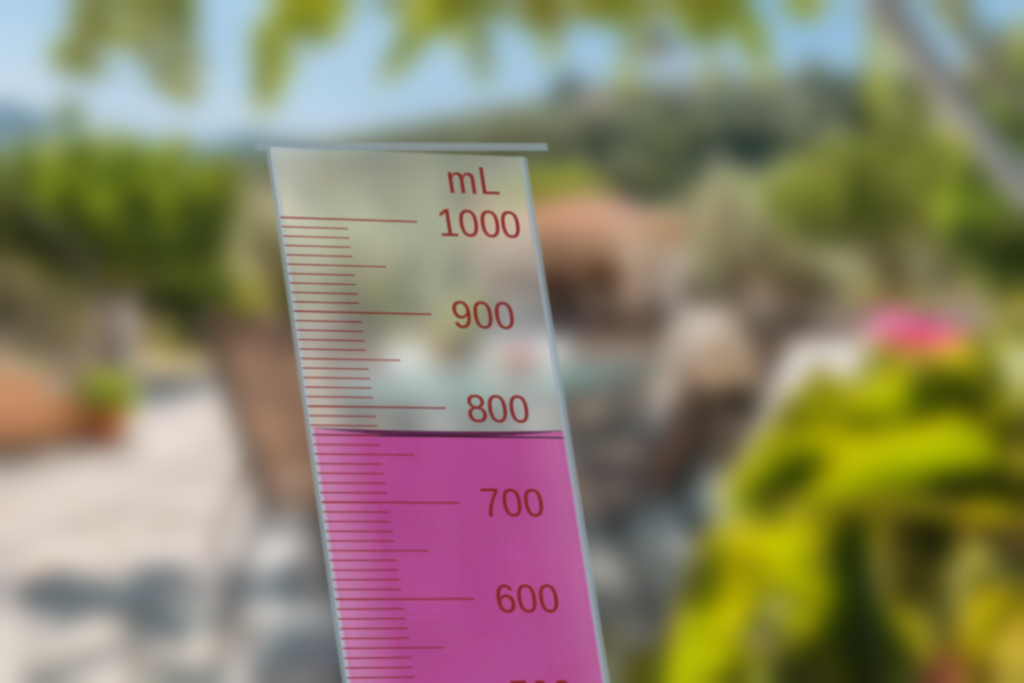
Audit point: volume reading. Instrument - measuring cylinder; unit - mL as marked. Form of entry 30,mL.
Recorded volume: 770,mL
